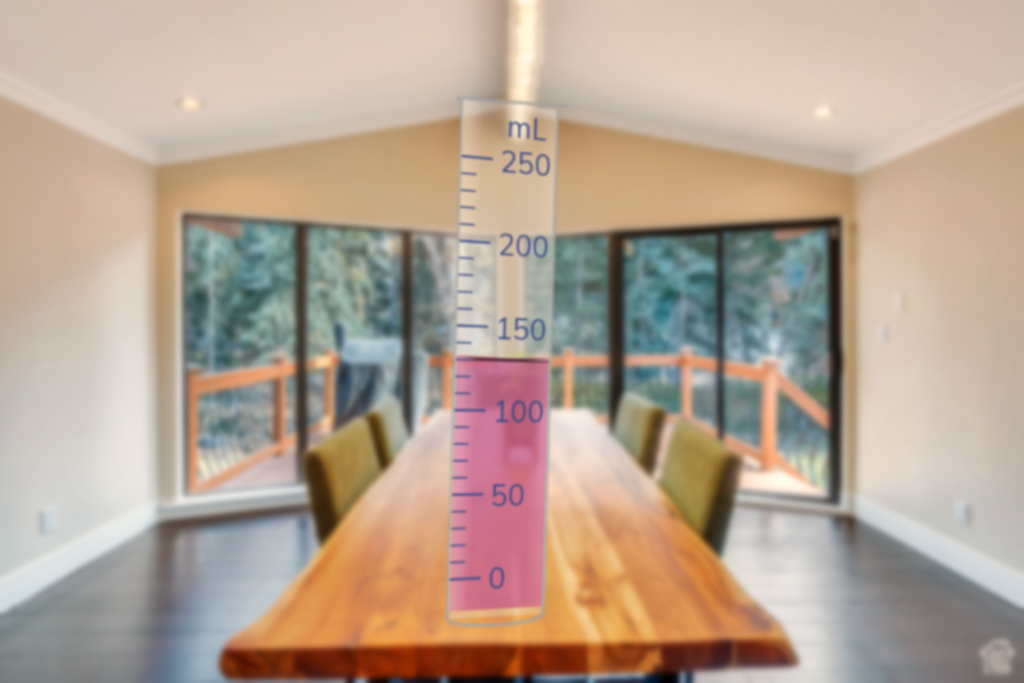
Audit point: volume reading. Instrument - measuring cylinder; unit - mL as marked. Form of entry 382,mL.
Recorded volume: 130,mL
